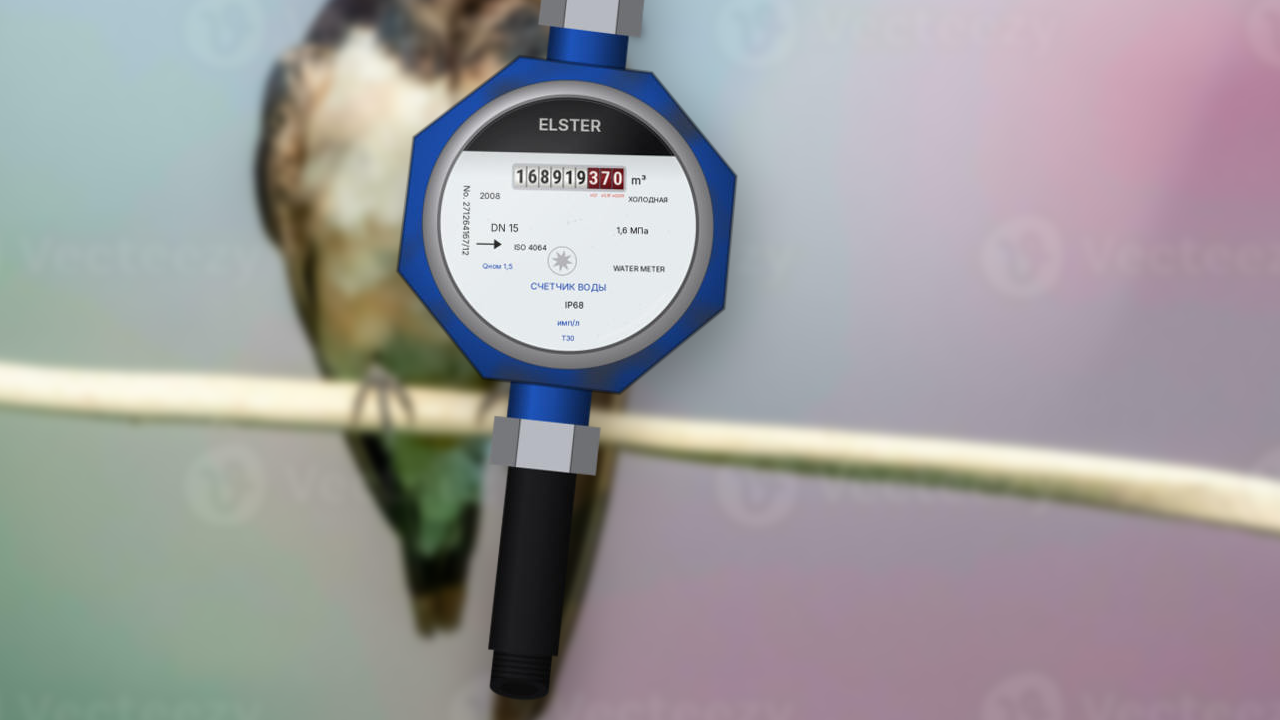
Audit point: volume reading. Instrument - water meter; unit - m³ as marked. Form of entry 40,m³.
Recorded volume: 168919.370,m³
